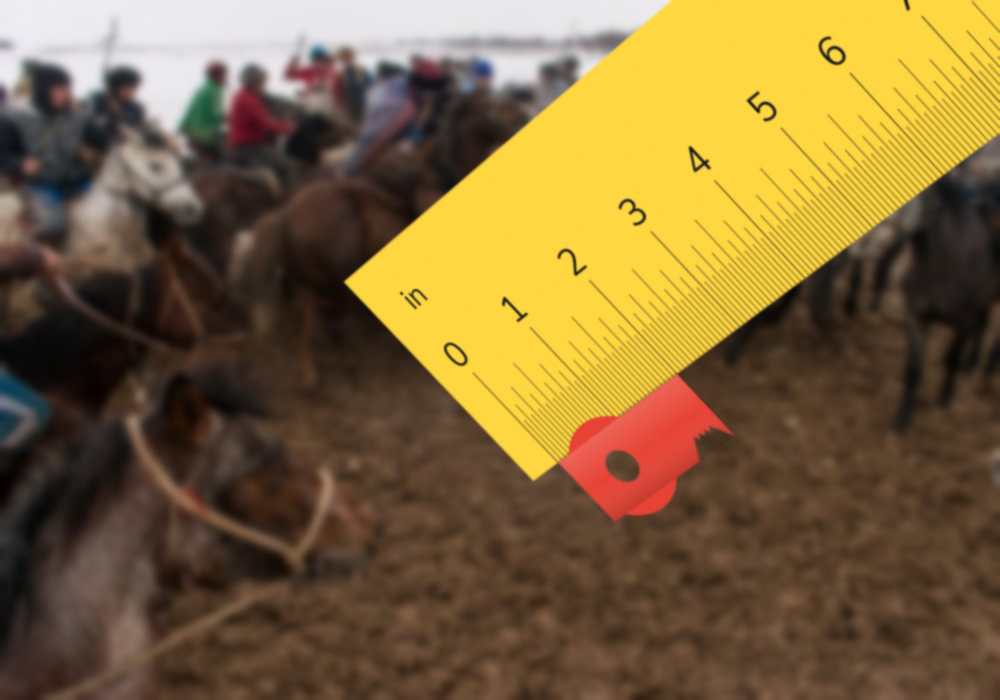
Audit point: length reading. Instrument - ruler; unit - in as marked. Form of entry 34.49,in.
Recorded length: 2,in
